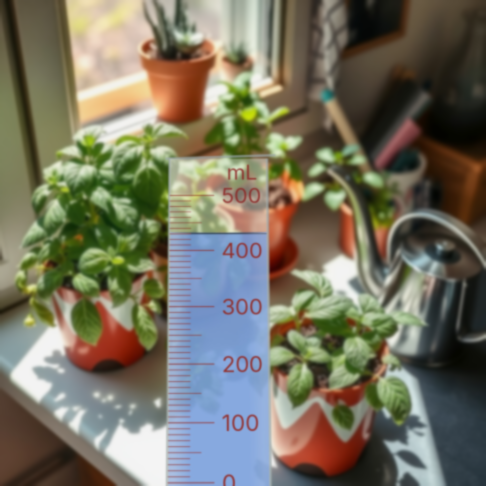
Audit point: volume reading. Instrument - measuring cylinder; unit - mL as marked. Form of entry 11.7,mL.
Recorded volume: 430,mL
